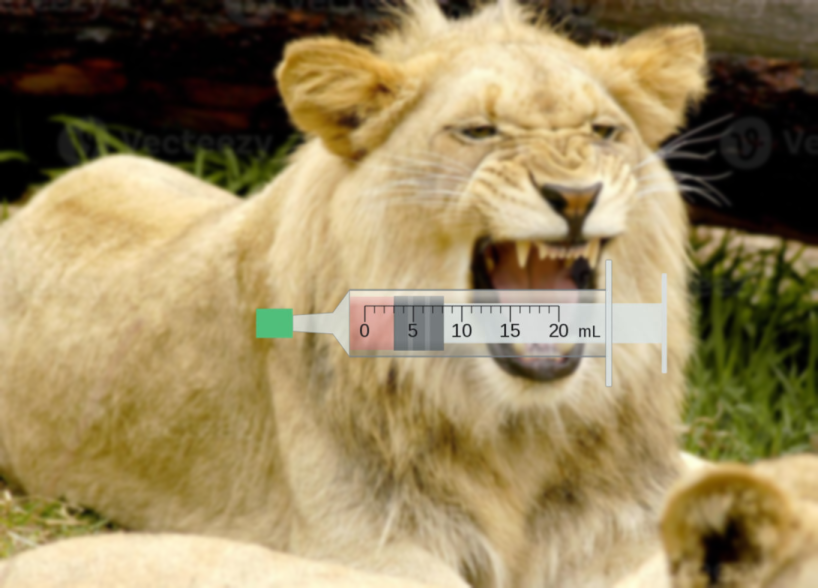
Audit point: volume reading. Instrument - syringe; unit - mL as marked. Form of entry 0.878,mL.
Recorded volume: 3,mL
